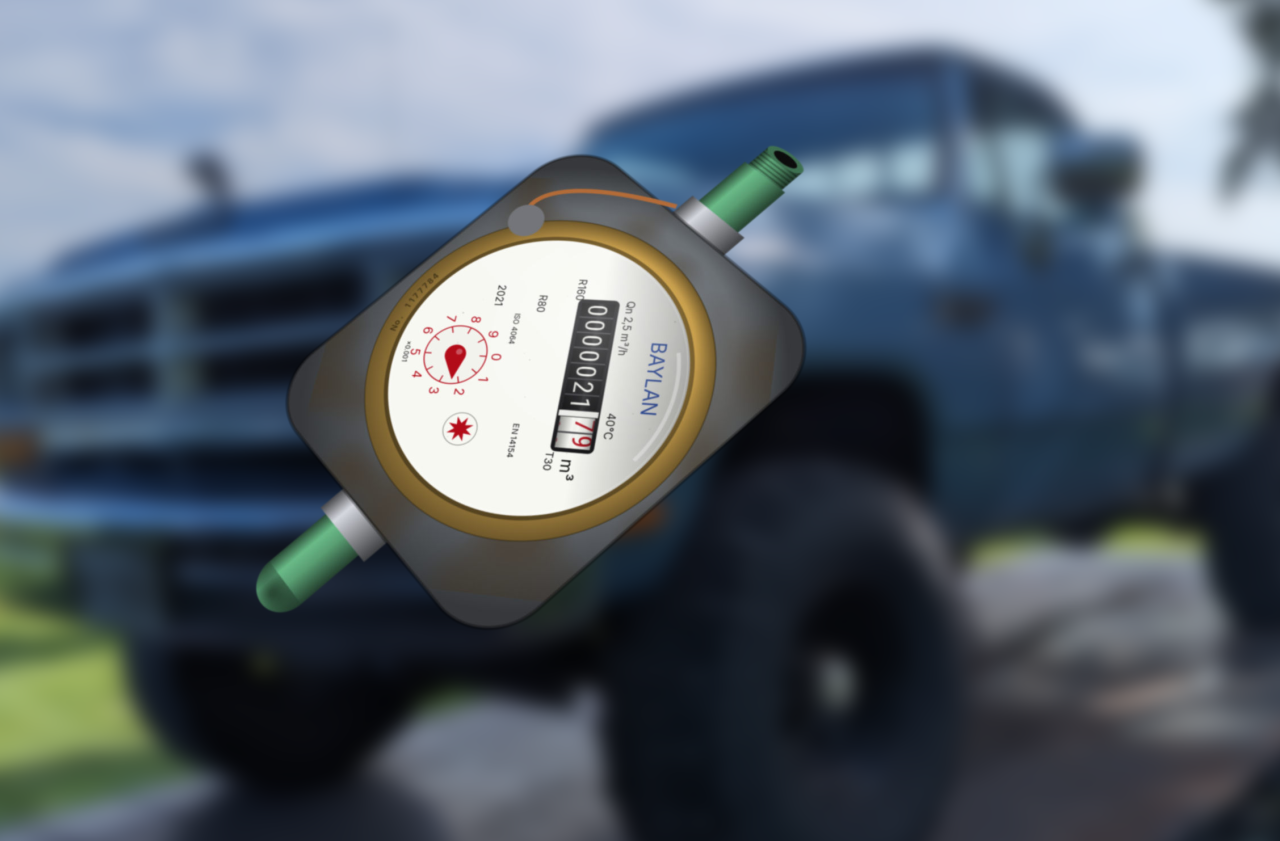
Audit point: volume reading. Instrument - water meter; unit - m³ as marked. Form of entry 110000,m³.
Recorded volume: 21.792,m³
